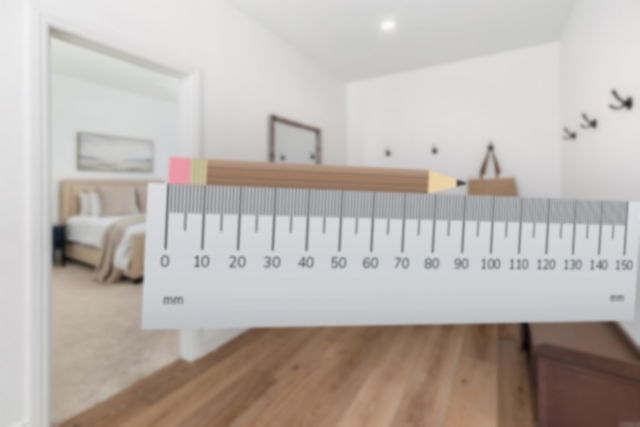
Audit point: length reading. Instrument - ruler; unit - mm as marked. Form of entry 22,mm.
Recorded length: 90,mm
